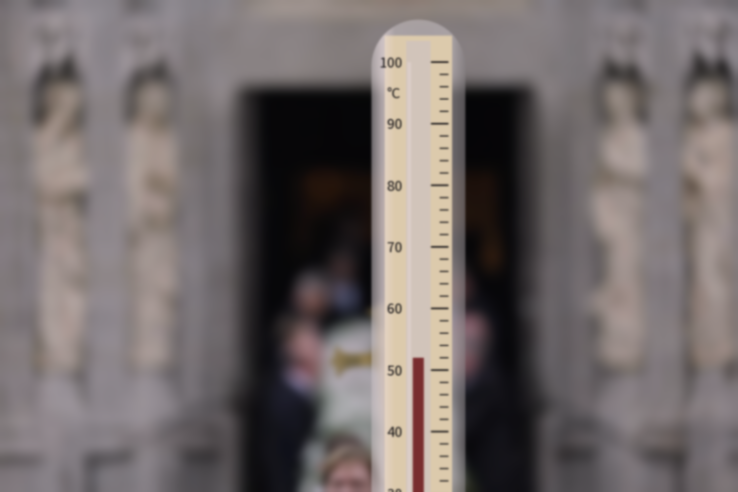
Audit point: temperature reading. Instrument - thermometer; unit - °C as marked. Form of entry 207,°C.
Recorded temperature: 52,°C
